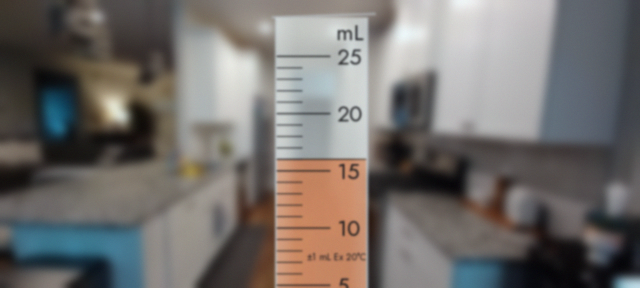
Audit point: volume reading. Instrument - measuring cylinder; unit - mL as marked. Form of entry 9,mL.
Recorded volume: 16,mL
